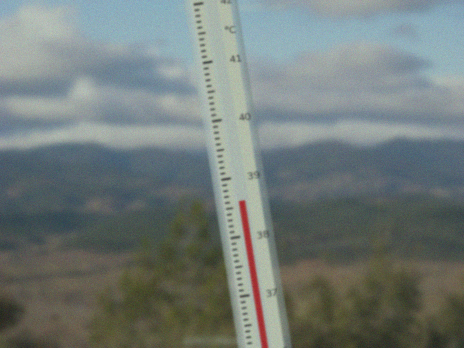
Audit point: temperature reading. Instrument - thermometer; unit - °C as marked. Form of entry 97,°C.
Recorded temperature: 38.6,°C
